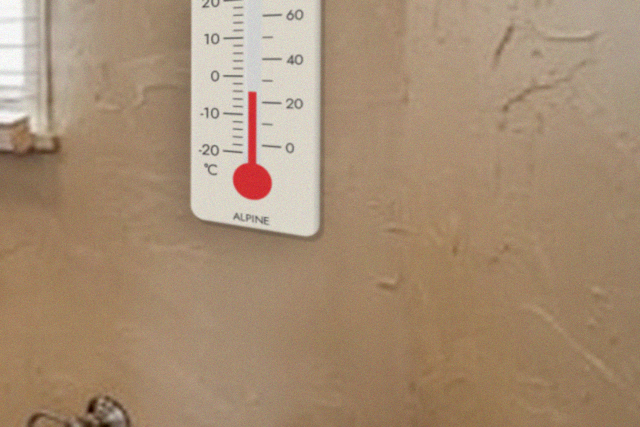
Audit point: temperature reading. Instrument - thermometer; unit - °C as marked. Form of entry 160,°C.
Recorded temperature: -4,°C
